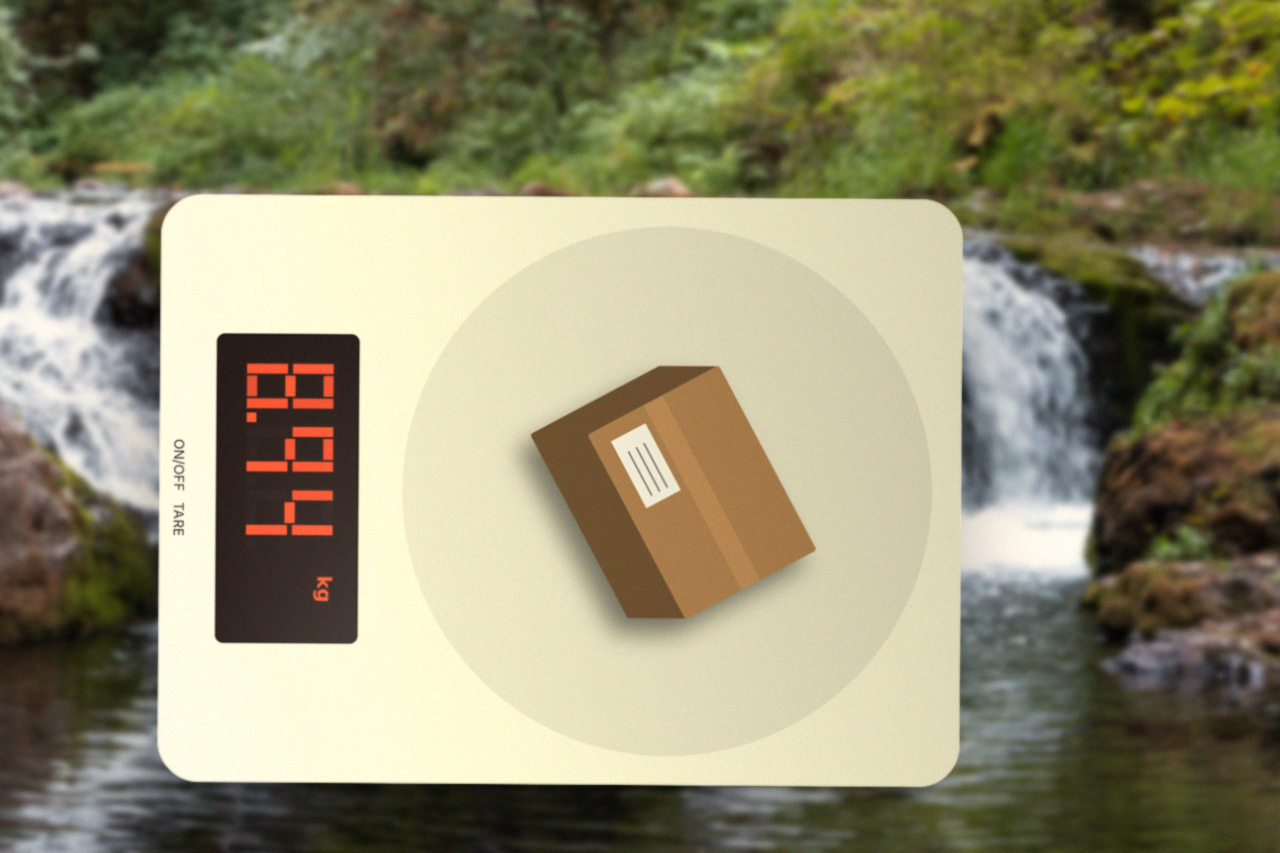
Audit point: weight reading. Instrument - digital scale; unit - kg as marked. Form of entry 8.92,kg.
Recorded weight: 8.94,kg
